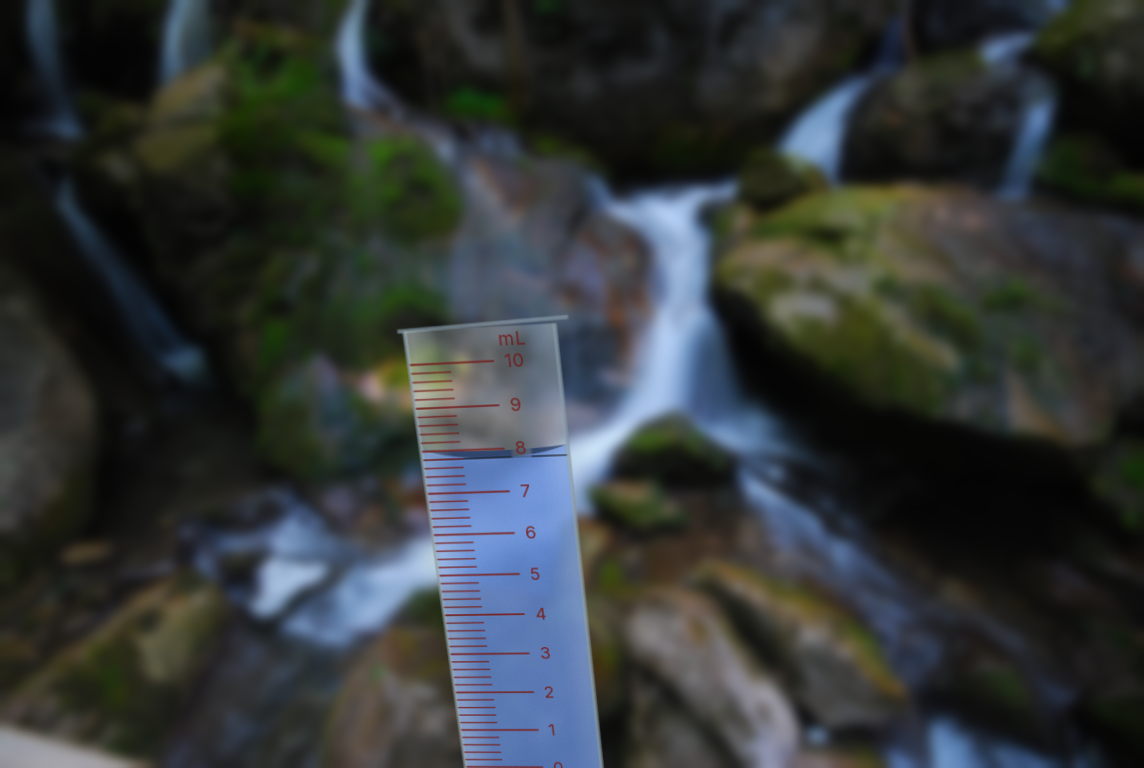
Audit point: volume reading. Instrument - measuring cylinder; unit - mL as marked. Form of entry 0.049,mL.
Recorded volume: 7.8,mL
